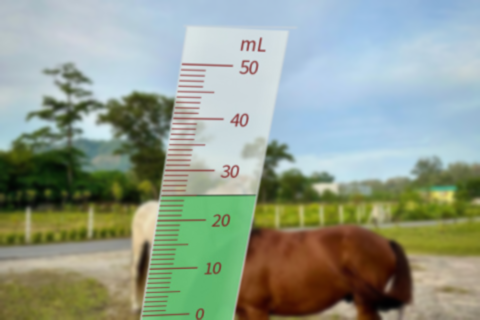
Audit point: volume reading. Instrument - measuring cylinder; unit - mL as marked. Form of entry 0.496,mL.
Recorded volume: 25,mL
